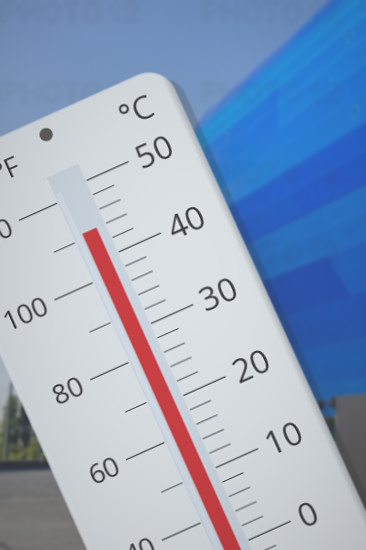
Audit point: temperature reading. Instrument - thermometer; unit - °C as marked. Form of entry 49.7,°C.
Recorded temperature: 44,°C
